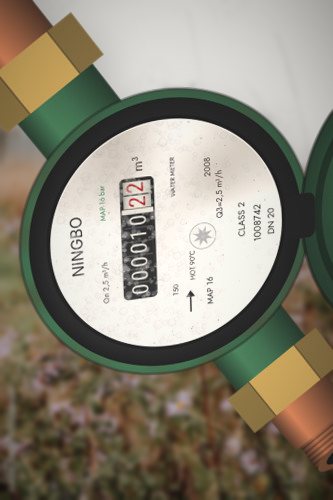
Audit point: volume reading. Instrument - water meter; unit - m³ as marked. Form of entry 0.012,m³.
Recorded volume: 10.22,m³
